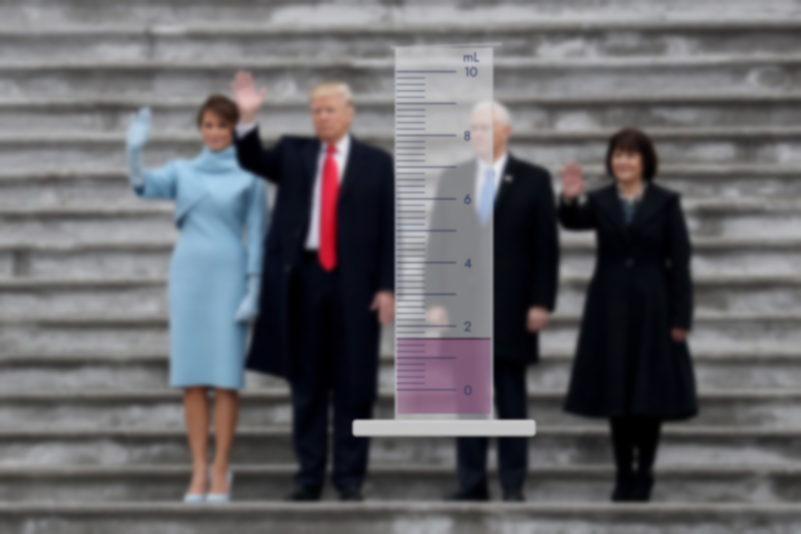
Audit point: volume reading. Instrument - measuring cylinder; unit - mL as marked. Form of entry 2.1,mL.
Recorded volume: 1.6,mL
